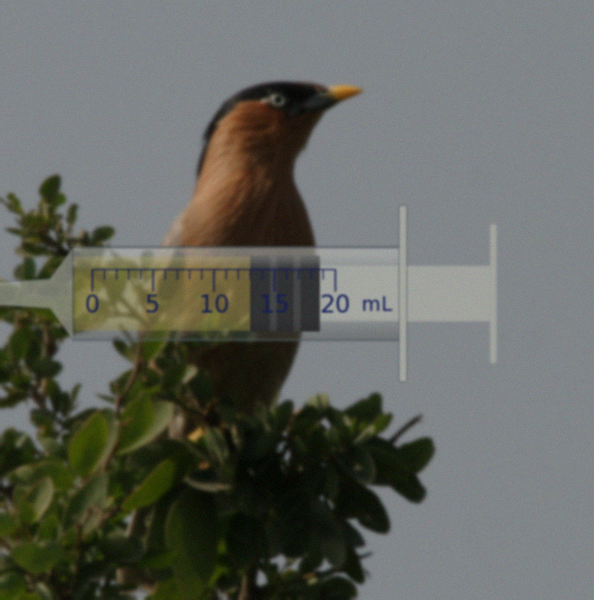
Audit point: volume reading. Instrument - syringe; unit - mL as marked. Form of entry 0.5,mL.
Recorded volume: 13,mL
